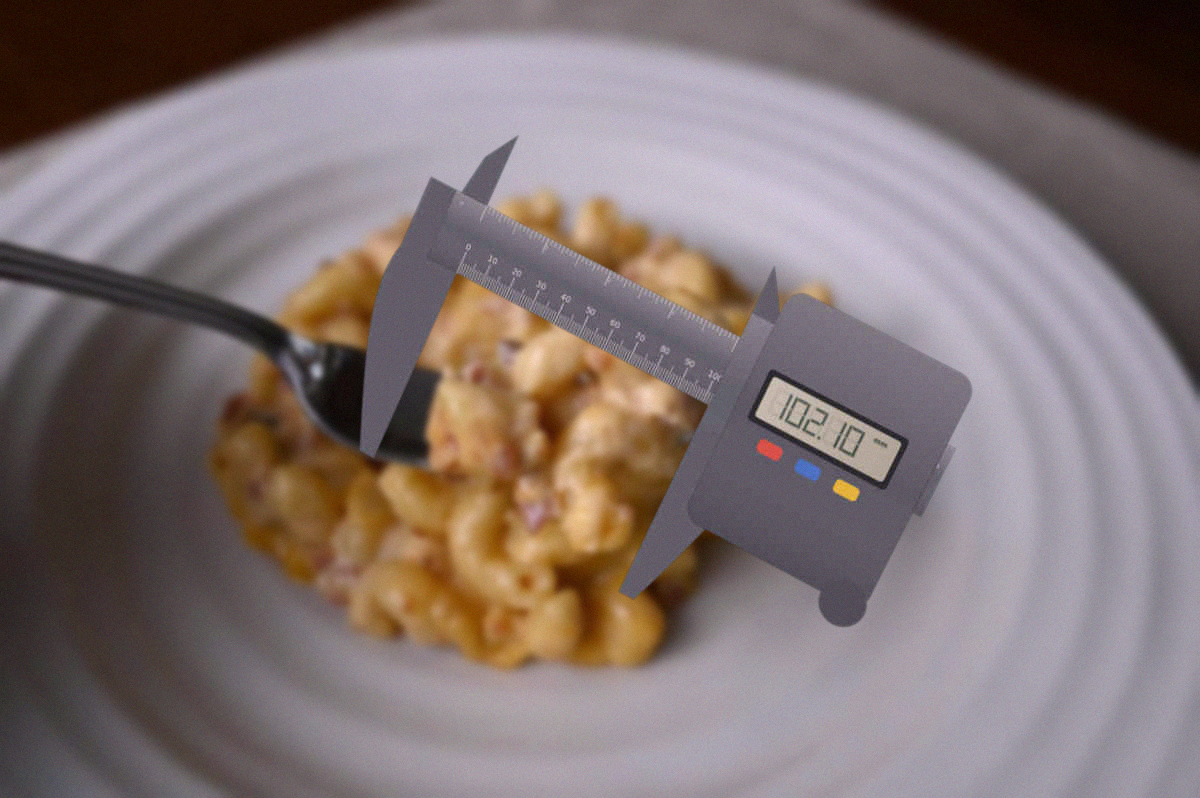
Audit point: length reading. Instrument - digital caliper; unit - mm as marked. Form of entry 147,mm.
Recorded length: 102.10,mm
